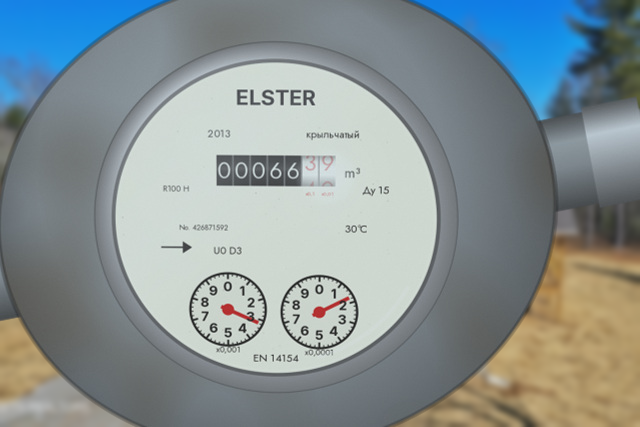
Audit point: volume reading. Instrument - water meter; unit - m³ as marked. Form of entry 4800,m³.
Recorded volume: 66.3931,m³
